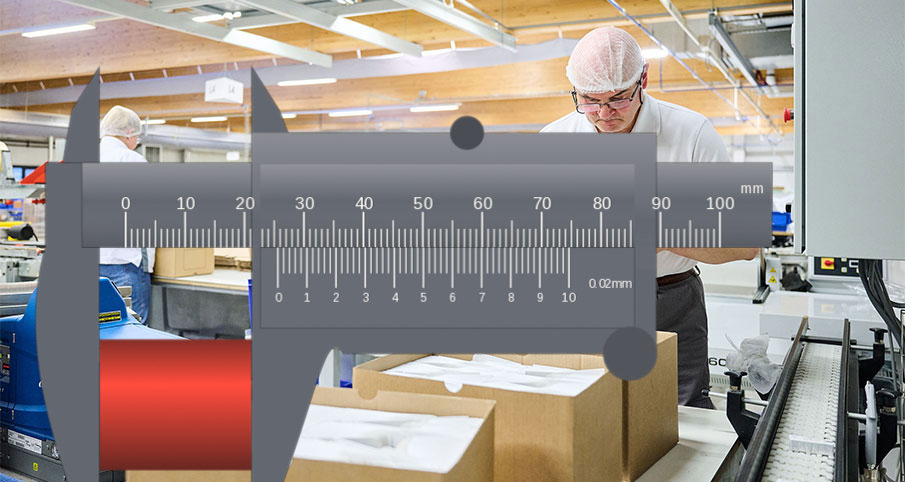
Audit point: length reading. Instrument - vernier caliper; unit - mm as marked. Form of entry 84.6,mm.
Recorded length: 25.6,mm
